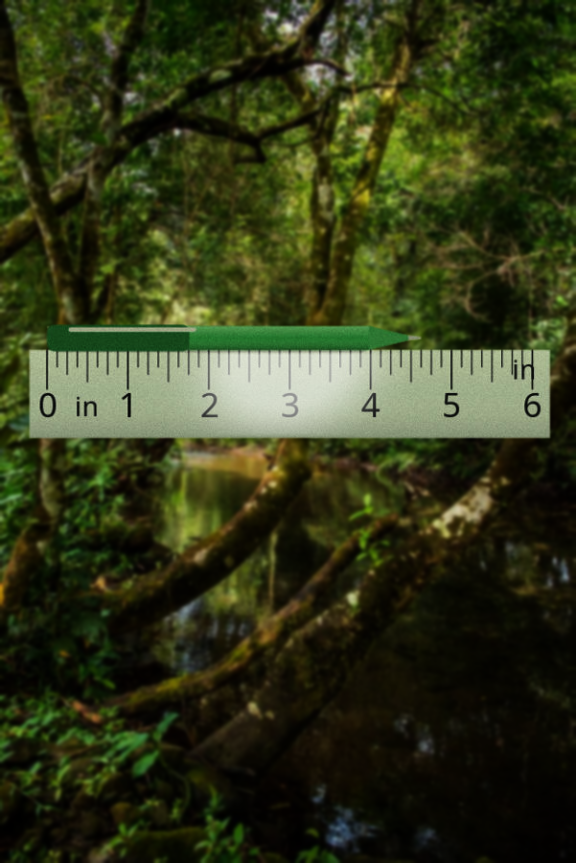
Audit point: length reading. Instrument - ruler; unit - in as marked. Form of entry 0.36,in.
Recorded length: 4.625,in
